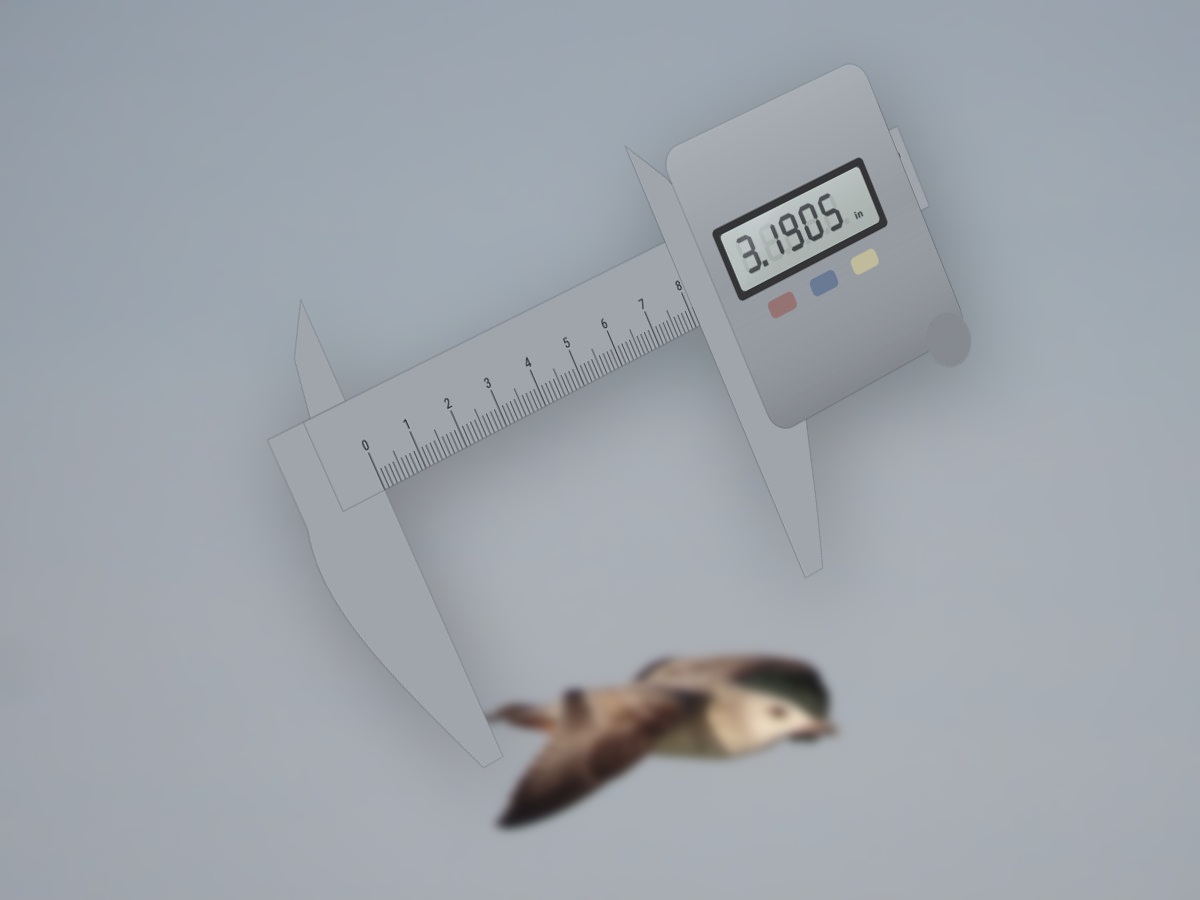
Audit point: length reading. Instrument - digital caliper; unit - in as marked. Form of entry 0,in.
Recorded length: 3.1905,in
